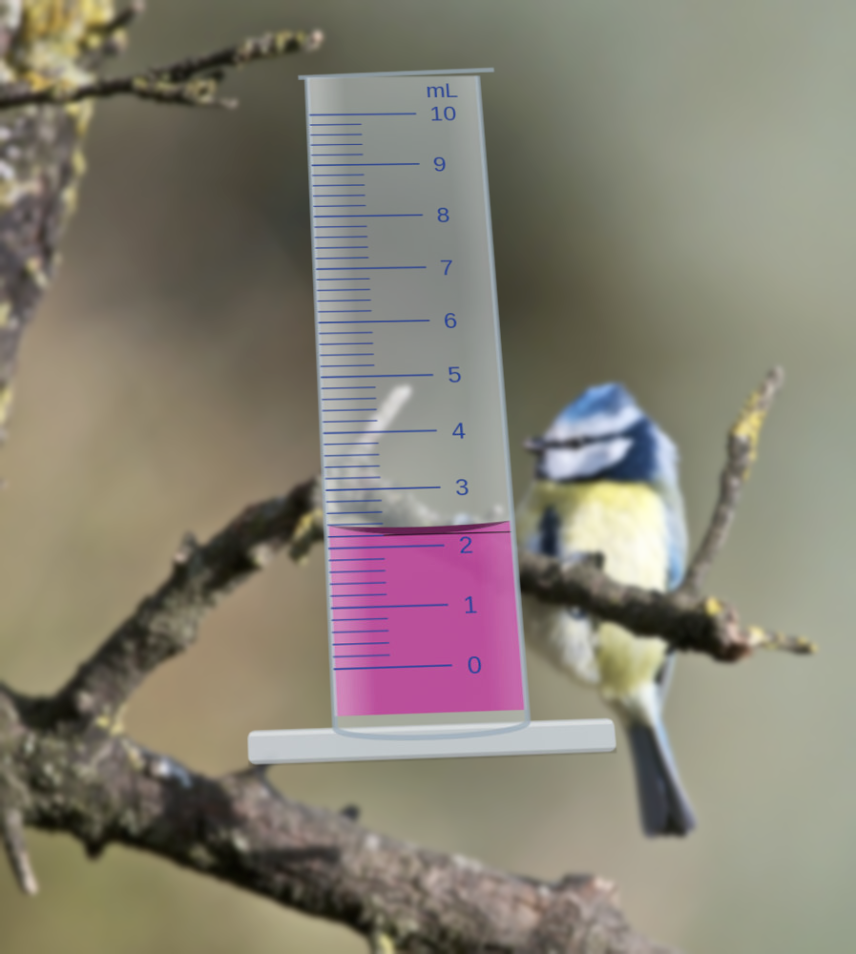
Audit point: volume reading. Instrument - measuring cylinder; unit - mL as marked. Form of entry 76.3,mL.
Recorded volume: 2.2,mL
